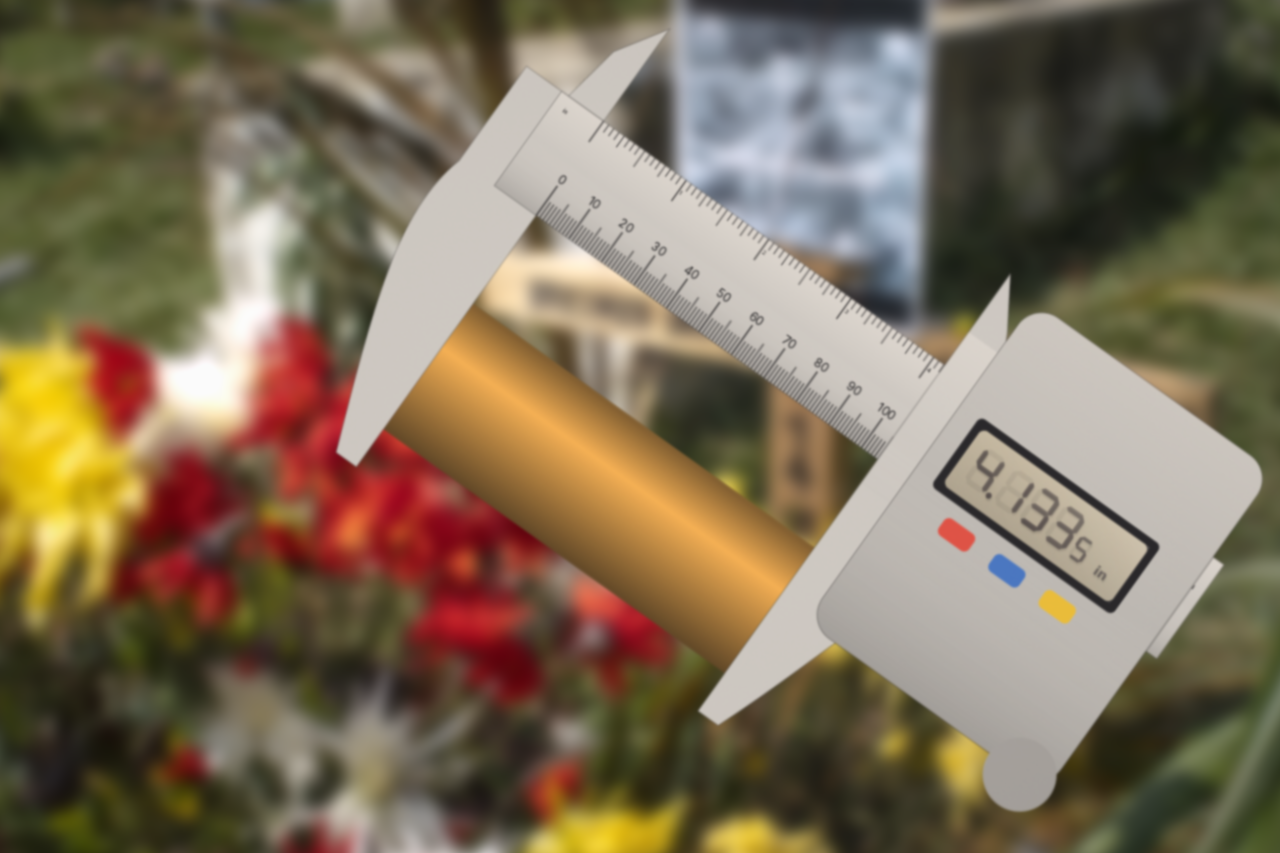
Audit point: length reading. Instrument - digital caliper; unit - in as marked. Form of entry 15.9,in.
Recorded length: 4.1335,in
